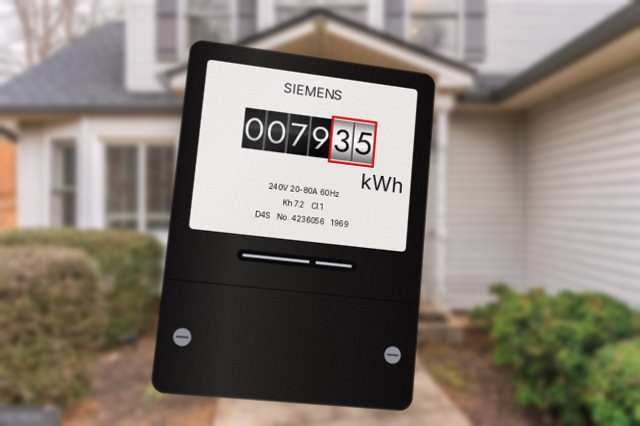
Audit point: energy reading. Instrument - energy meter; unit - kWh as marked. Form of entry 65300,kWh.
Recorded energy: 79.35,kWh
